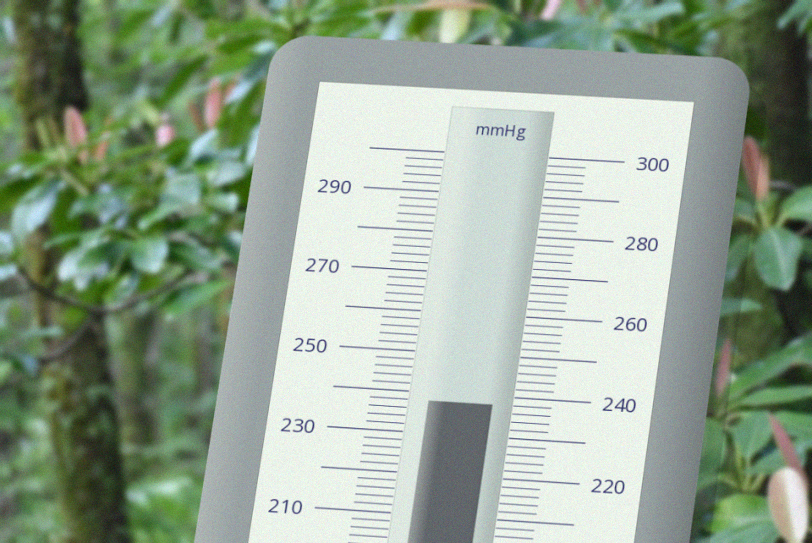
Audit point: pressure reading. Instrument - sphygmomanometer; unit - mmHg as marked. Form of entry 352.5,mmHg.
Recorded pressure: 238,mmHg
